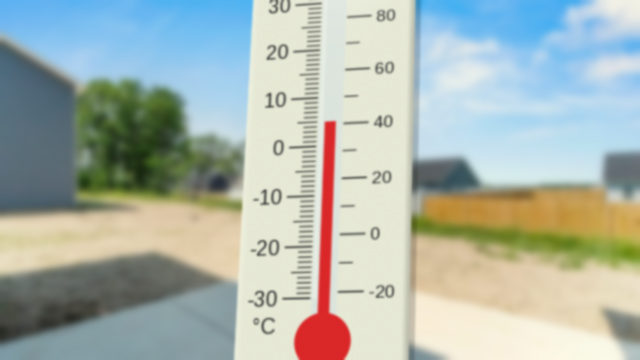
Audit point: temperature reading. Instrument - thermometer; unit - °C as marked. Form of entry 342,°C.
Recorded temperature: 5,°C
